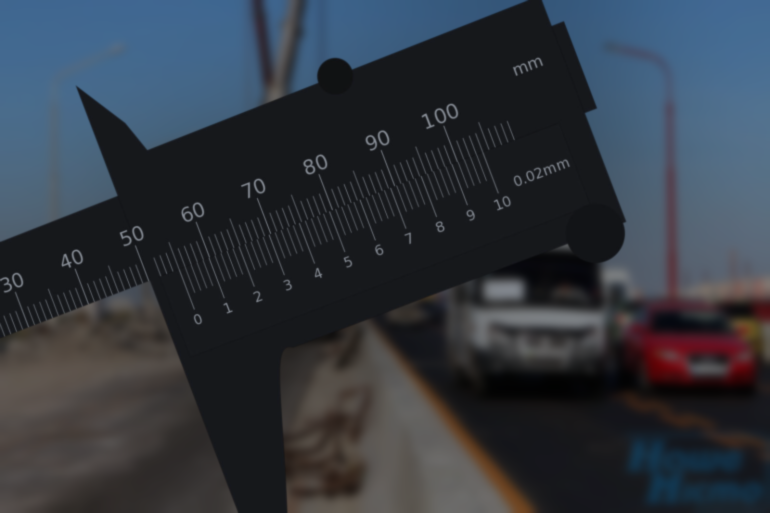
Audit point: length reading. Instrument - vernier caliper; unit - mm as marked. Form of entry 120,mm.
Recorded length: 55.0,mm
